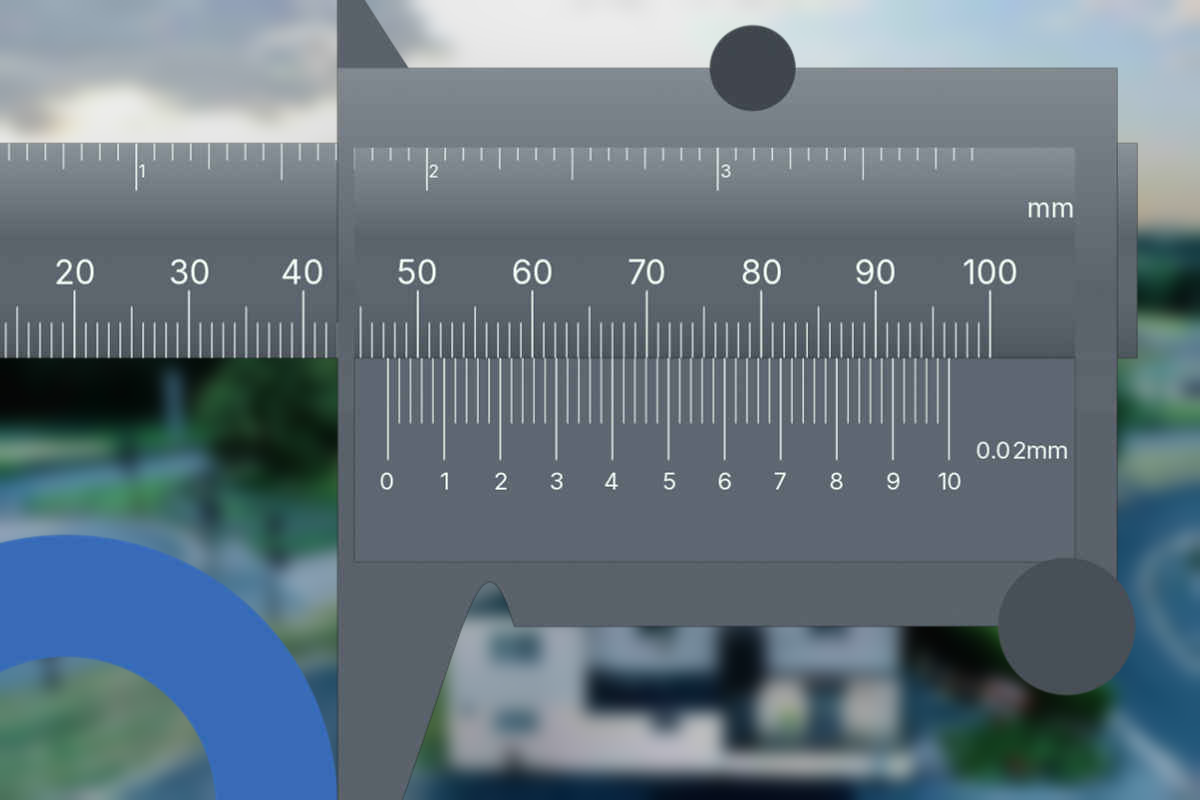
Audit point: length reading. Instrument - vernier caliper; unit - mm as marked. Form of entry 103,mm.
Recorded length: 47.4,mm
